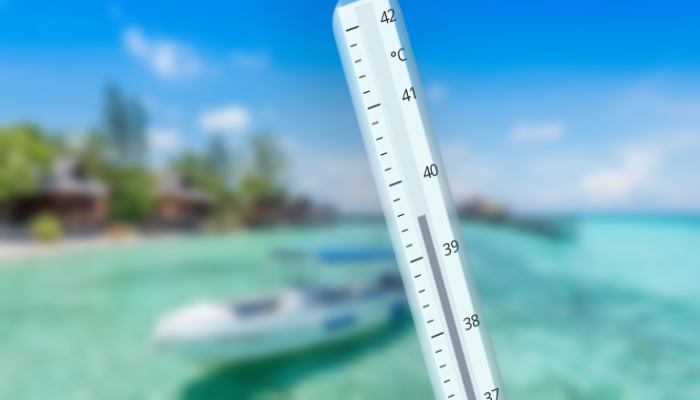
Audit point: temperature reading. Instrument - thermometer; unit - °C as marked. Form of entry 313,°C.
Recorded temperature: 39.5,°C
